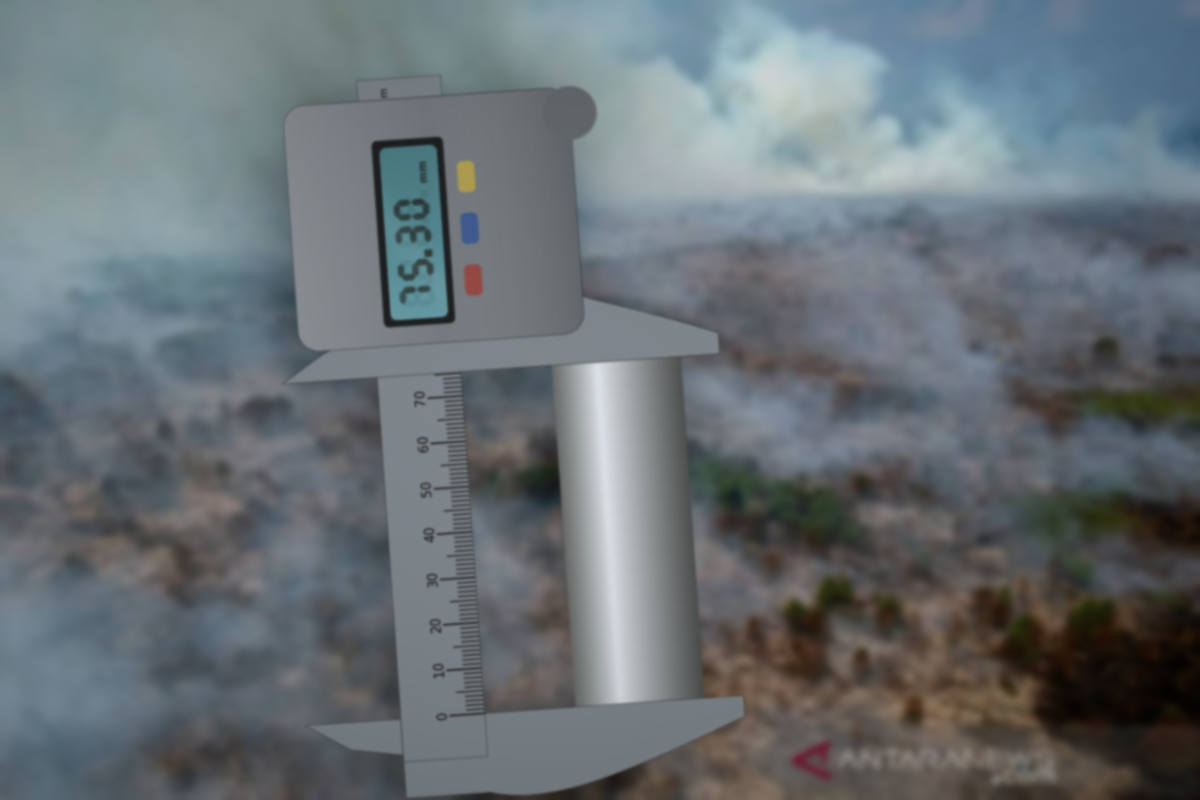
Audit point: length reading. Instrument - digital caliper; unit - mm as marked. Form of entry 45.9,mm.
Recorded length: 75.30,mm
